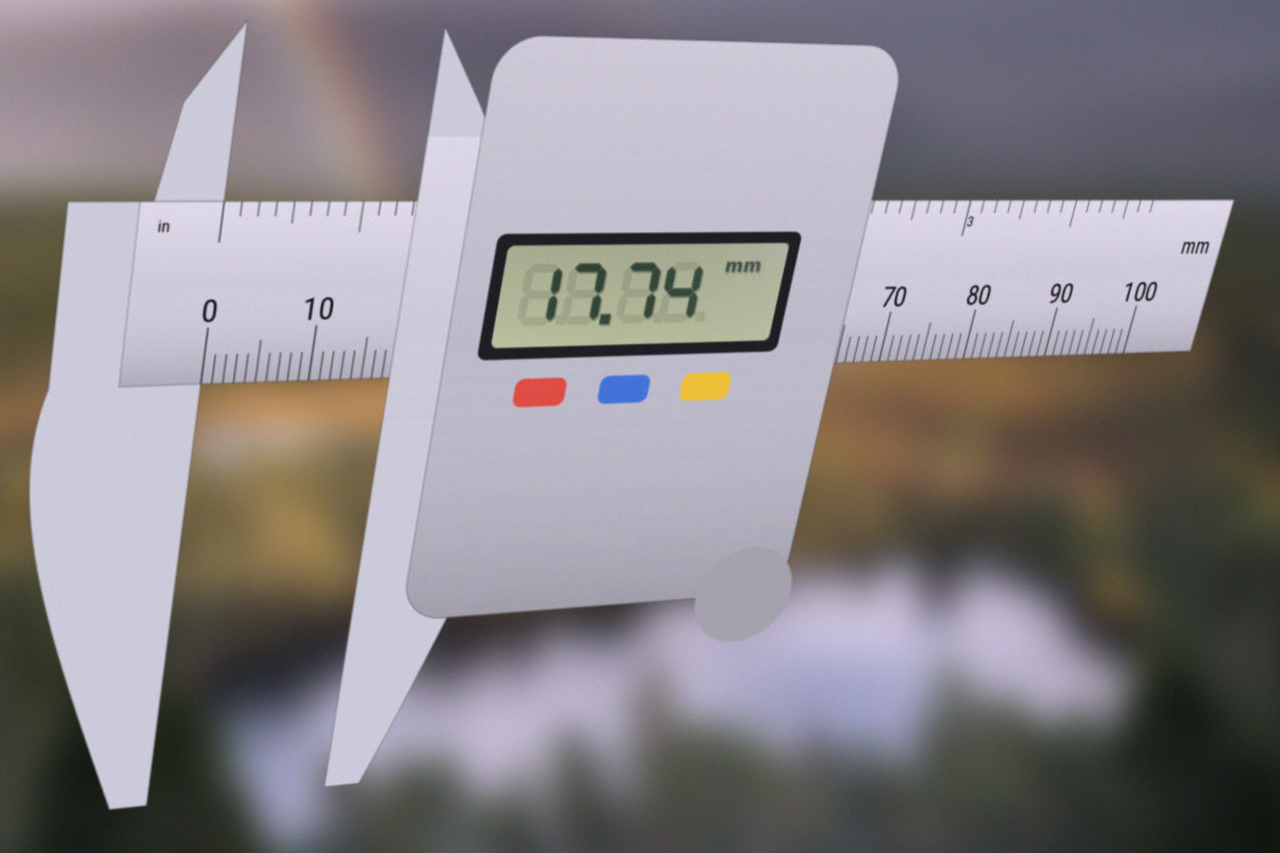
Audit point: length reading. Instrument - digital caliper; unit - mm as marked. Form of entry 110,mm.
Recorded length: 17.74,mm
